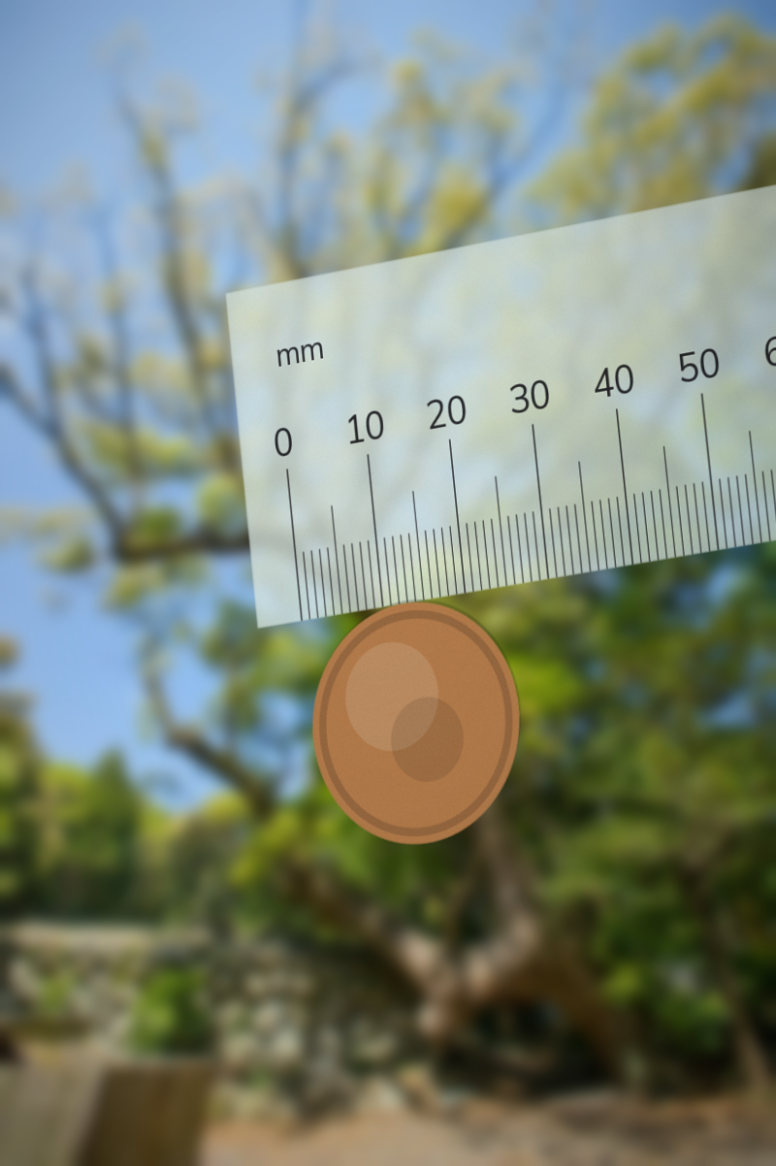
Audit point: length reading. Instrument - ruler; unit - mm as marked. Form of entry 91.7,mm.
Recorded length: 25,mm
